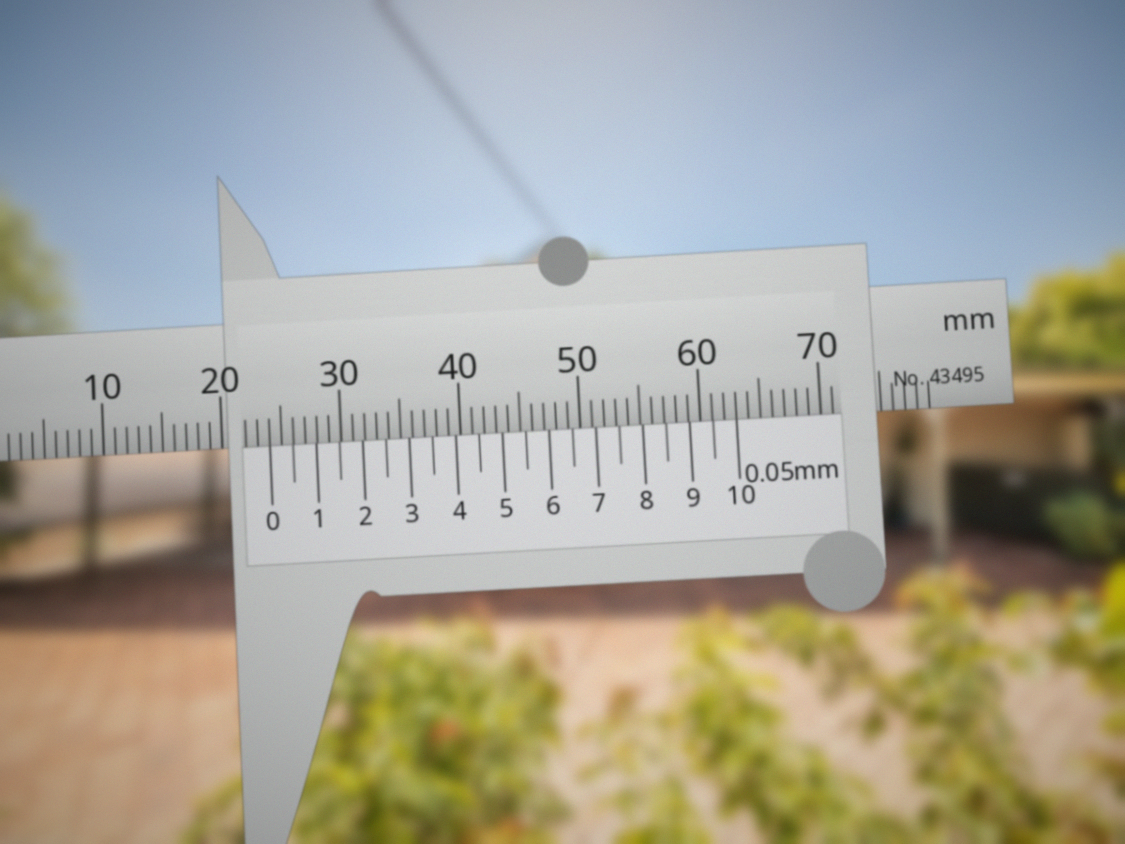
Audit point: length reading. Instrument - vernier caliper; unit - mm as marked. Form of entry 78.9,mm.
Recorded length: 24.0,mm
